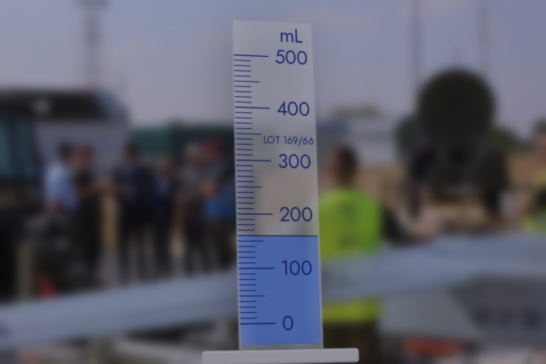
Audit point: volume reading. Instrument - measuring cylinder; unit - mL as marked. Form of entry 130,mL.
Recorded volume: 160,mL
